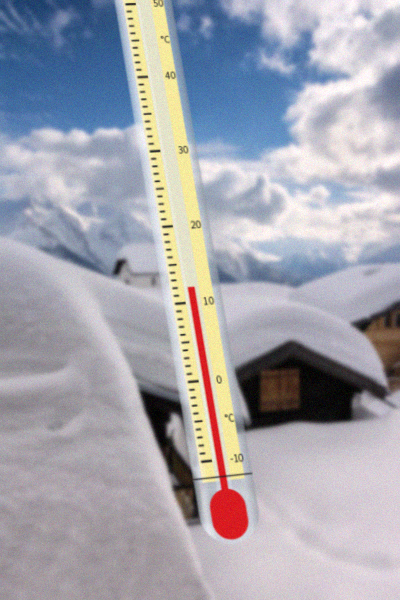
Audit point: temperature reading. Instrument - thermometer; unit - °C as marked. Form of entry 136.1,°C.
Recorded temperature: 12,°C
